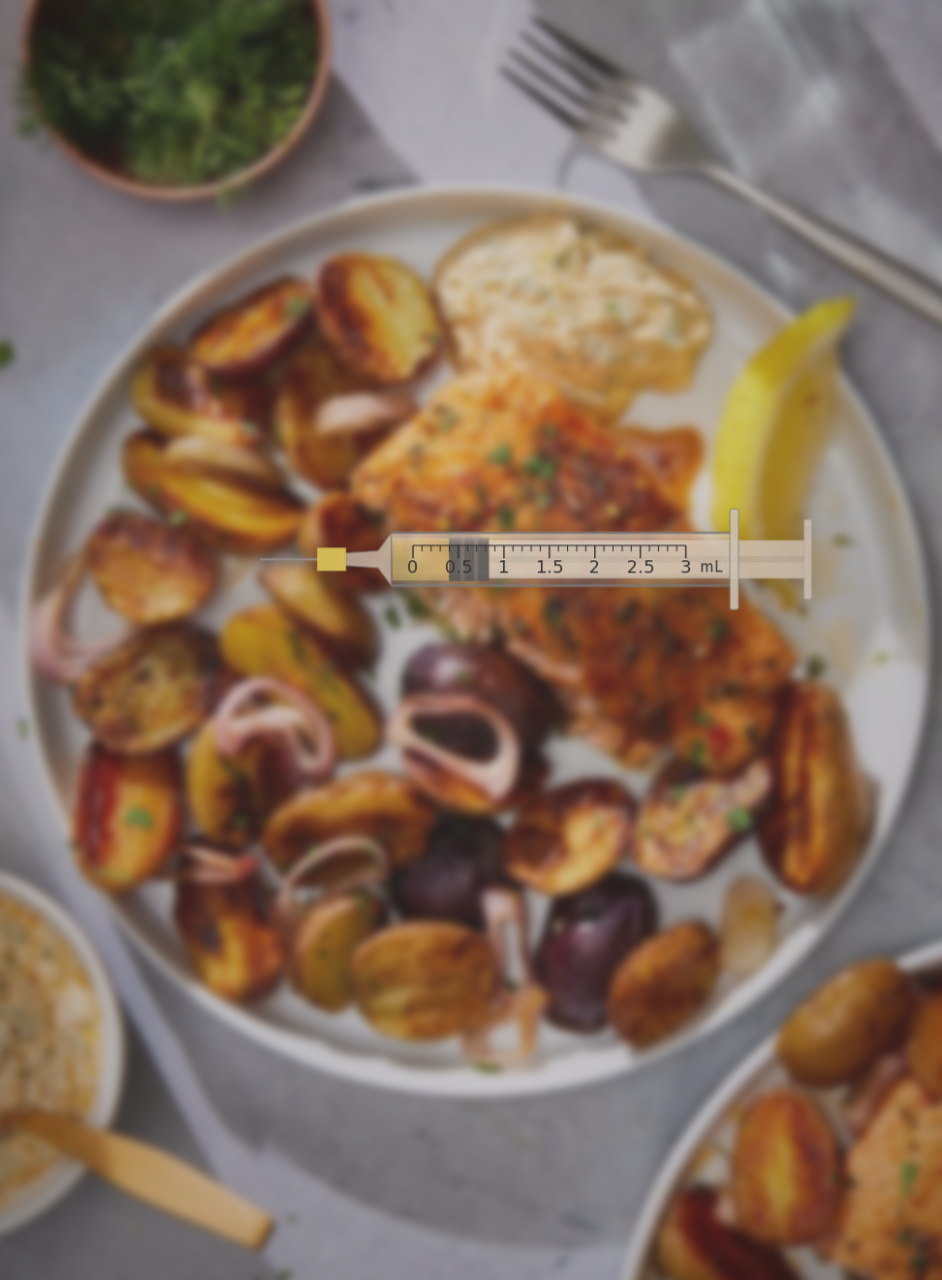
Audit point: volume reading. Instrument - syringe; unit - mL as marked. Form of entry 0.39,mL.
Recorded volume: 0.4,mL
